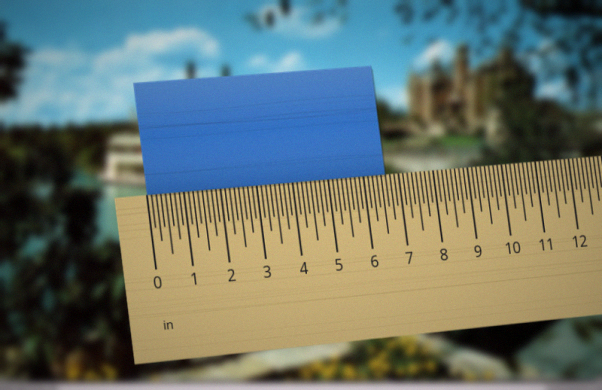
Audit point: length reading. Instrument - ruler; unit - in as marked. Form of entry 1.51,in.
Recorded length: 6.625,in
